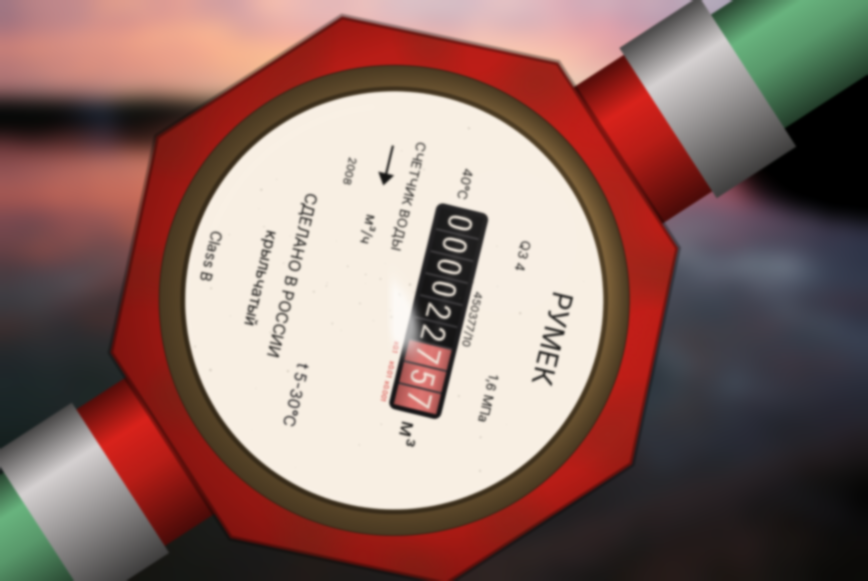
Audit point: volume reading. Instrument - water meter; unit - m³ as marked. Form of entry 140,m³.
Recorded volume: 22.757,m³
